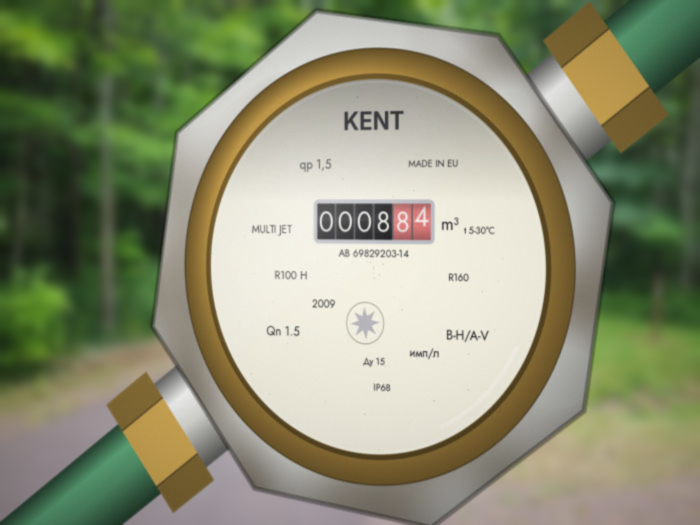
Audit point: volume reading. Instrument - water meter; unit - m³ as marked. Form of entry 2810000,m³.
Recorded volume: 8.84,m³
